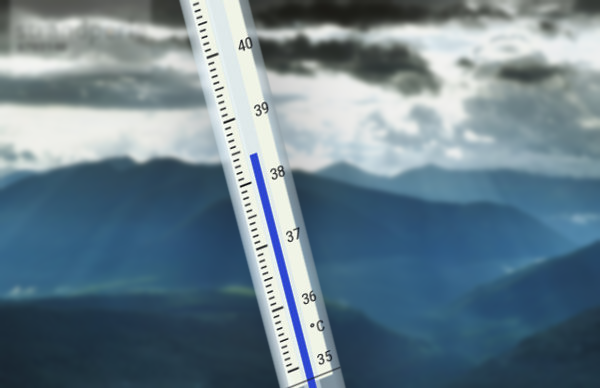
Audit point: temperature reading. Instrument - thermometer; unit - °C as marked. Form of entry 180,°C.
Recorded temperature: 38.4,°C
